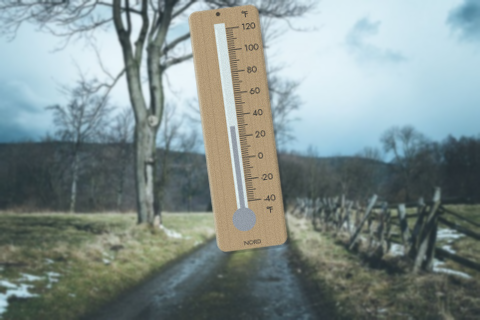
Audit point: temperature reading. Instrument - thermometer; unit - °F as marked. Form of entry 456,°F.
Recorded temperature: 30,°F
